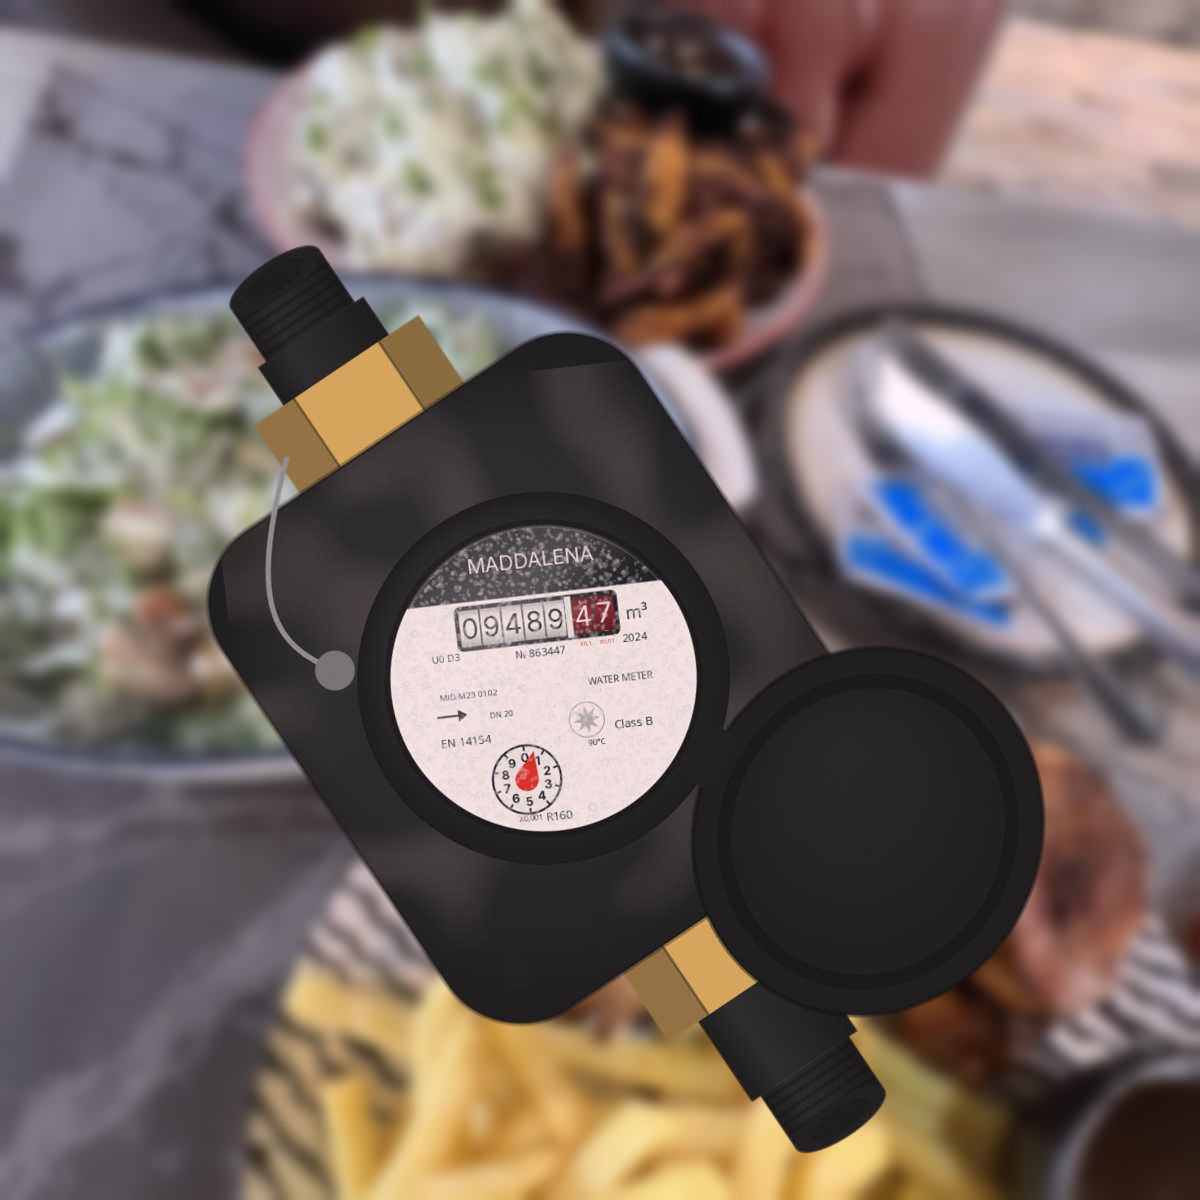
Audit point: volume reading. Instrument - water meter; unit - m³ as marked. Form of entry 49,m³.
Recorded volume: 9489.470,m³
